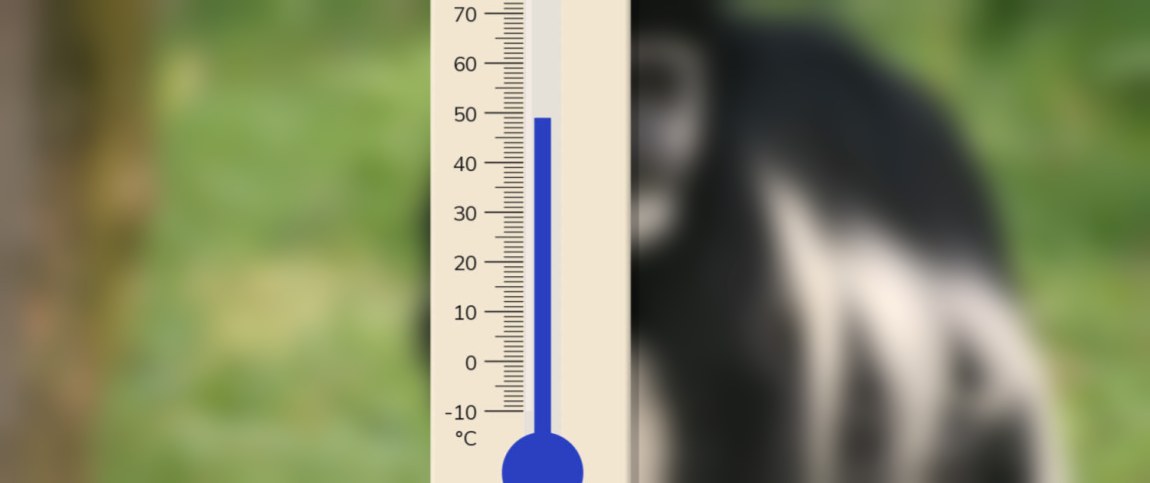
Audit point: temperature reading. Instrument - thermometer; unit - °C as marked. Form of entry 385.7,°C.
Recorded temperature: 49,°C
